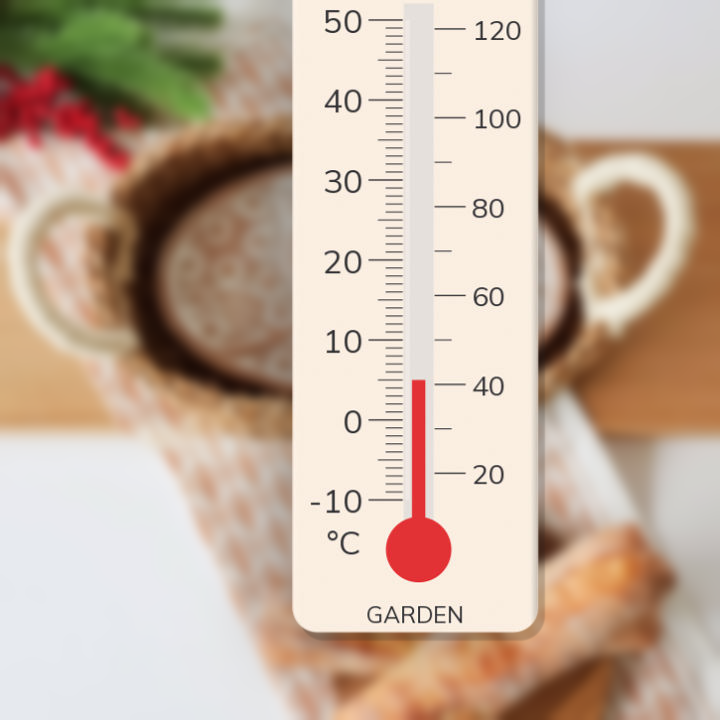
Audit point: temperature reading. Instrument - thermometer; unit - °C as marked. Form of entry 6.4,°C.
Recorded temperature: 5,°C
